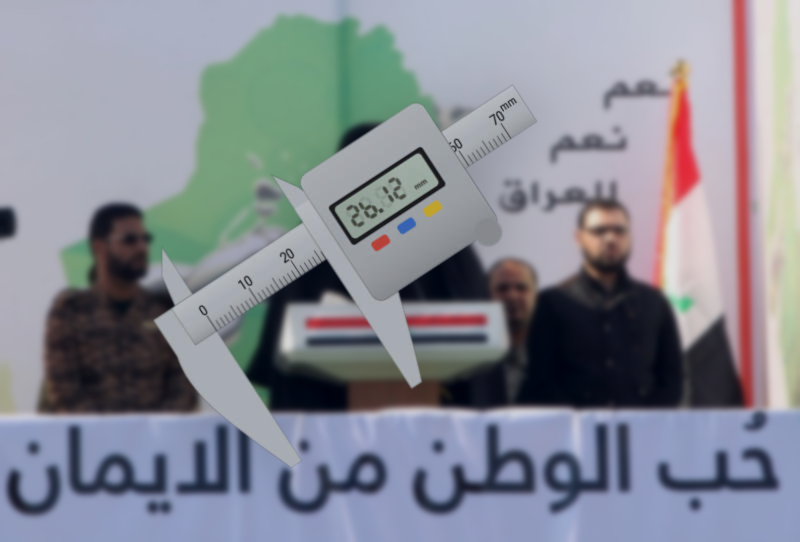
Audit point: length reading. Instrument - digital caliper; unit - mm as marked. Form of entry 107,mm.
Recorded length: 26.12,mm
